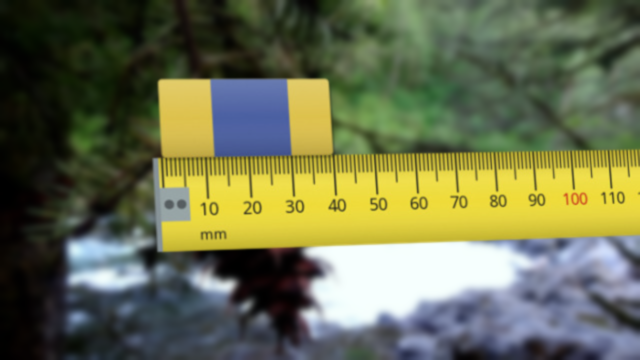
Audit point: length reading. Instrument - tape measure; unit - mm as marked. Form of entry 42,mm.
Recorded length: 40,mm
